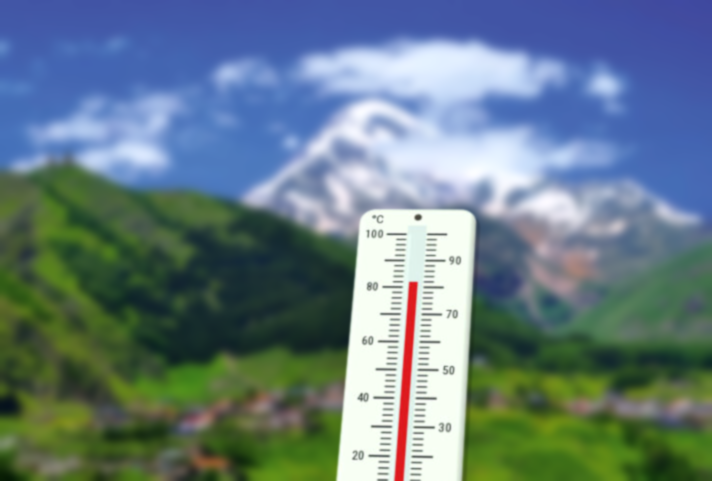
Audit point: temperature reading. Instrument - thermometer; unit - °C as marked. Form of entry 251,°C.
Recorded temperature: 82,°C
